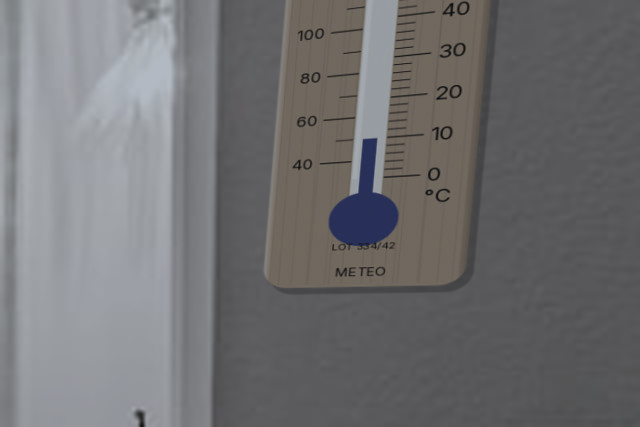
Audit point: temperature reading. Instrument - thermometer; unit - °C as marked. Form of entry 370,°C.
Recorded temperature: 10,°C
